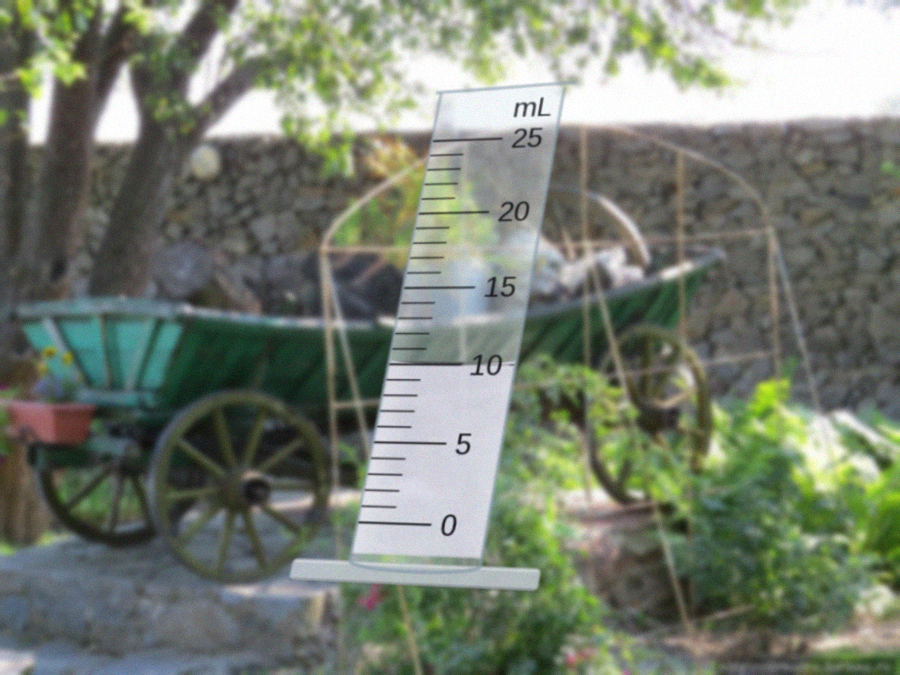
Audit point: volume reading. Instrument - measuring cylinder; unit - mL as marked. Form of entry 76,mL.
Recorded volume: 10,mL
